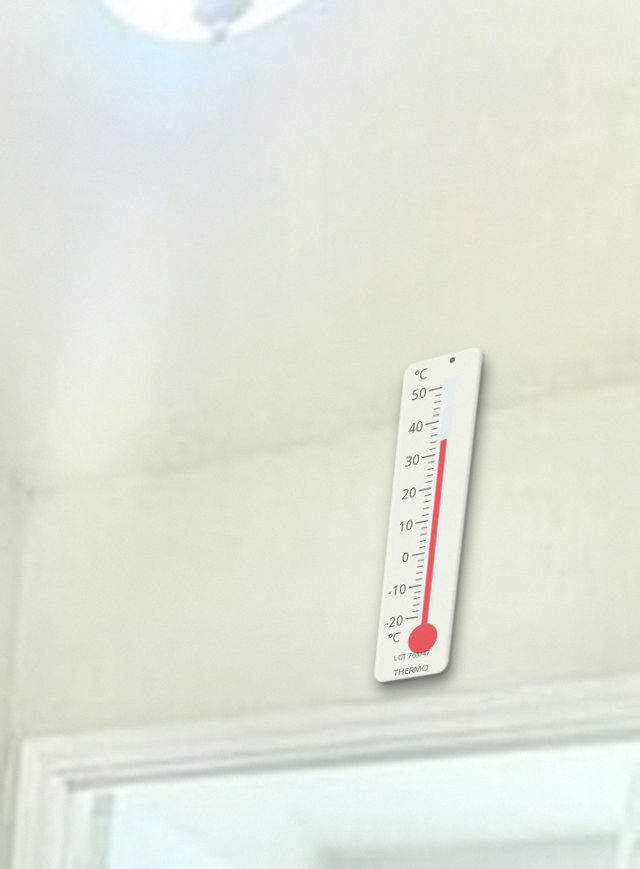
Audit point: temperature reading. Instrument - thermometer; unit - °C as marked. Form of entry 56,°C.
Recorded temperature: 34,°C
